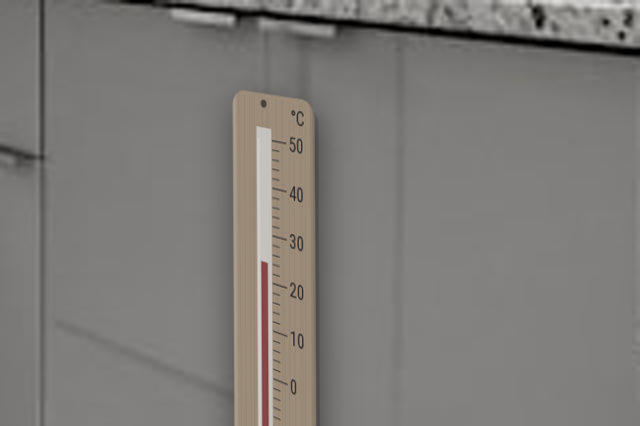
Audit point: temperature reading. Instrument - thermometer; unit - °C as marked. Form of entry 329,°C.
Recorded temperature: 24,°C
